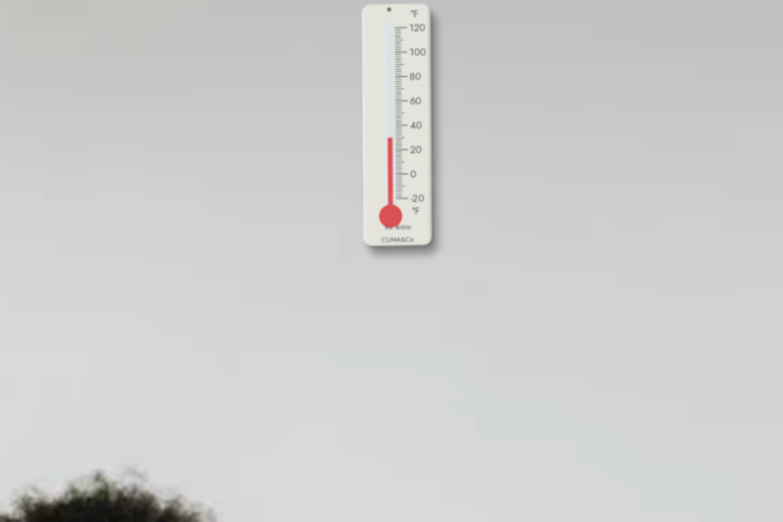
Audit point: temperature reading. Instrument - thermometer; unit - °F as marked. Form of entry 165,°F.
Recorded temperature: 30,°F
